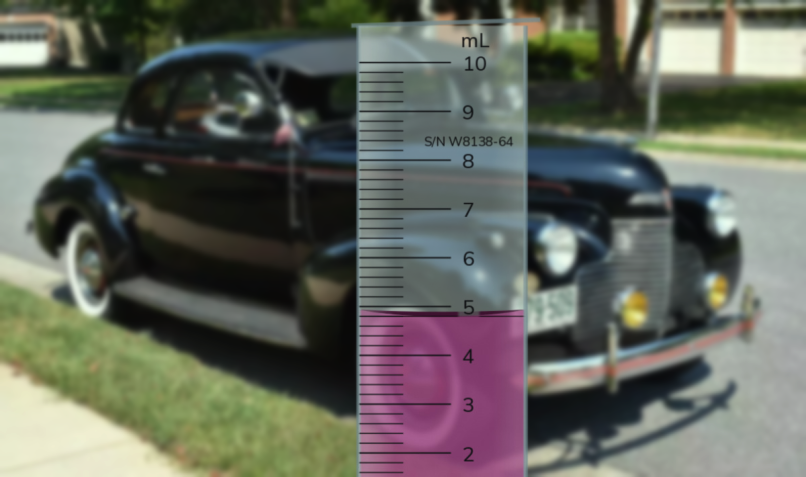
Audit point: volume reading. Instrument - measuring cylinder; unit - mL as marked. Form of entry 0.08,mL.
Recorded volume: 4.8,mL
